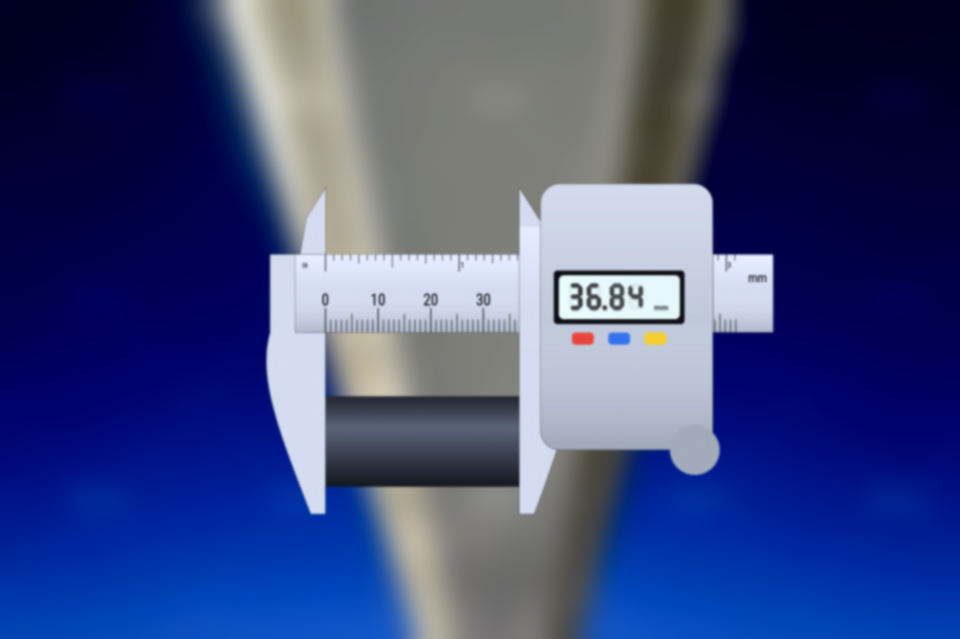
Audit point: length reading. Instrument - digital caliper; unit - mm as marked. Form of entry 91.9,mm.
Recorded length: 36.84,mm
